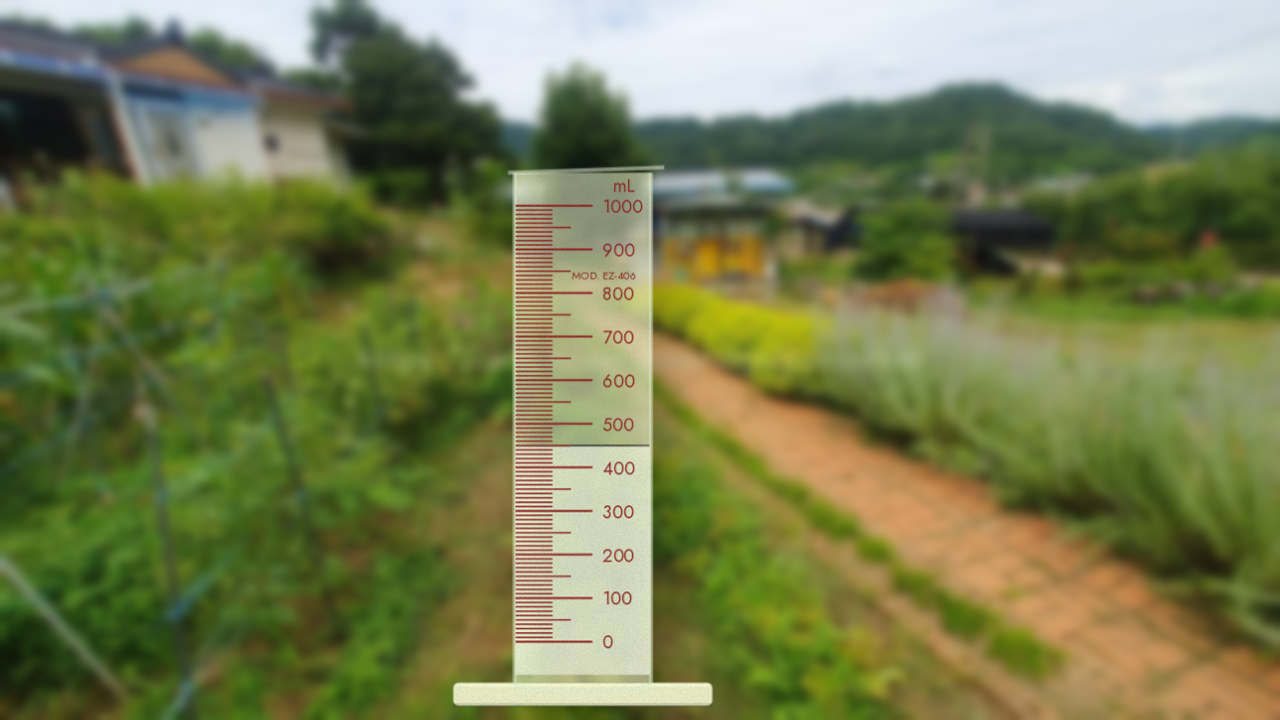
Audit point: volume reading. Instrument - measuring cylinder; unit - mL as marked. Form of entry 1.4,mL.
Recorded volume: 450,mL
